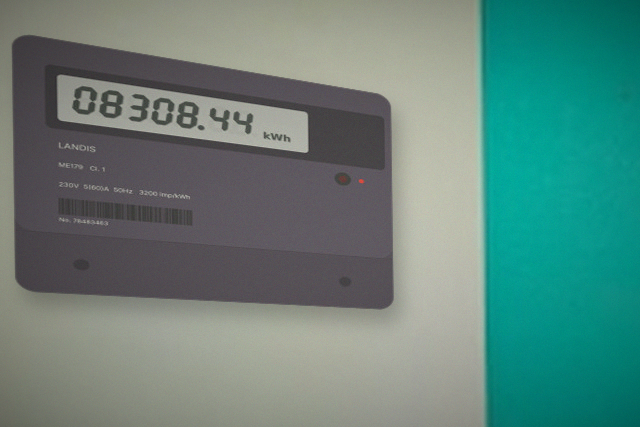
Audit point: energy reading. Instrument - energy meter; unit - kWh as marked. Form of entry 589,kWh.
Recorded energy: 8308.44,kWh
